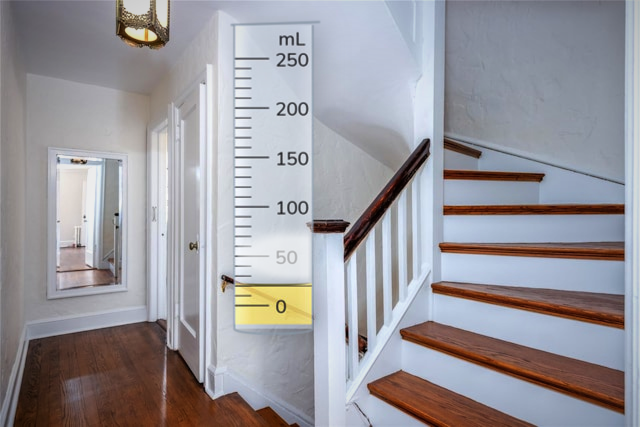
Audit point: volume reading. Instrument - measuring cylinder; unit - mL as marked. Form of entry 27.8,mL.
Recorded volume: 20,mL
